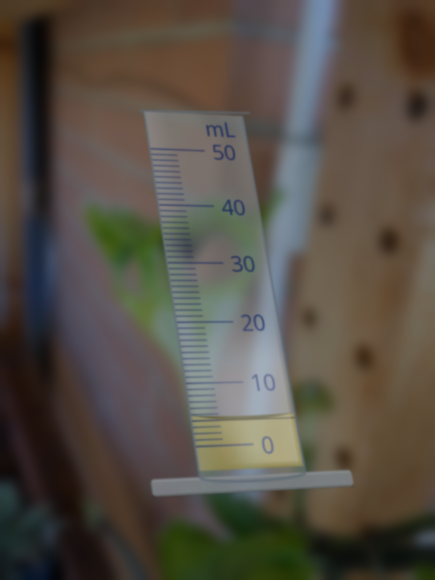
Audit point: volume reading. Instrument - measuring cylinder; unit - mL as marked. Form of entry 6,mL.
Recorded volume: 4,mL
